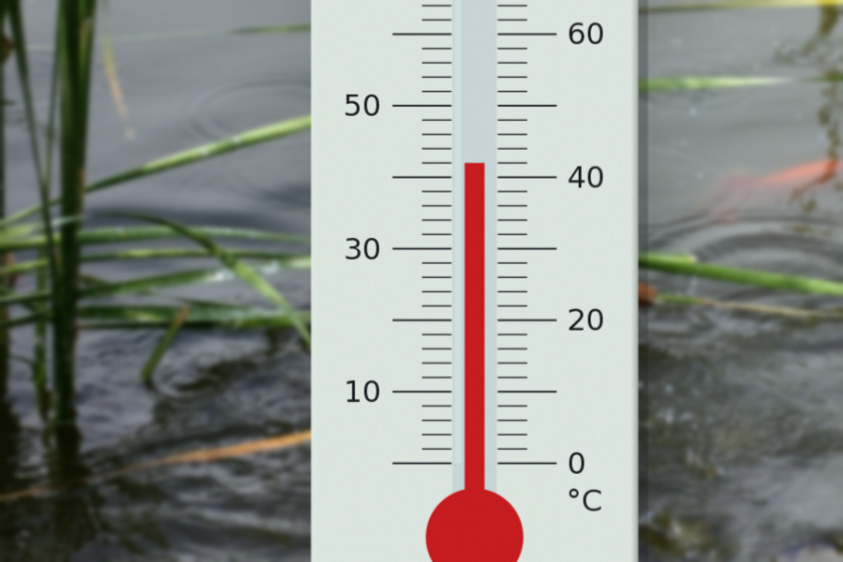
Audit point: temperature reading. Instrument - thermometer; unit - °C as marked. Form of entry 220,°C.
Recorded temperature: 42,°C
